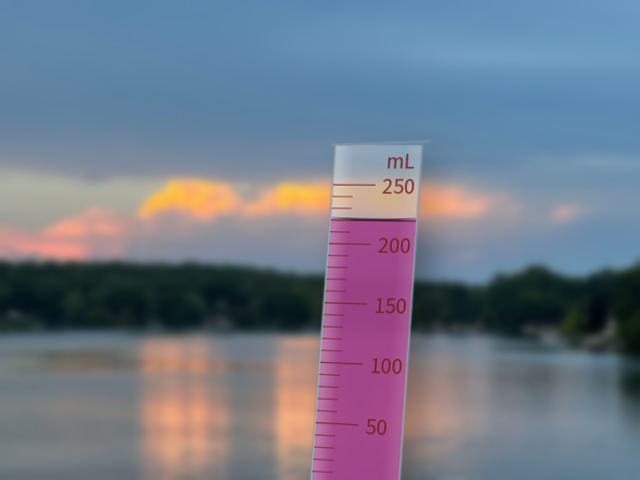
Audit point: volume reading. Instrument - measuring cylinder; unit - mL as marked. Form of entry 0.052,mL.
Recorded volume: 220,mL
